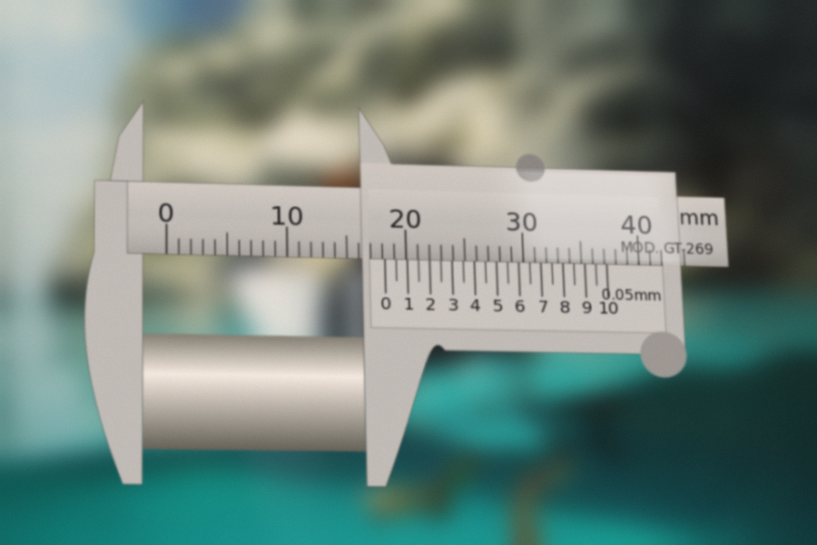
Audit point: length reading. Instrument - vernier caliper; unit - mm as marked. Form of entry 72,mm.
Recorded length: 18.2,mm
